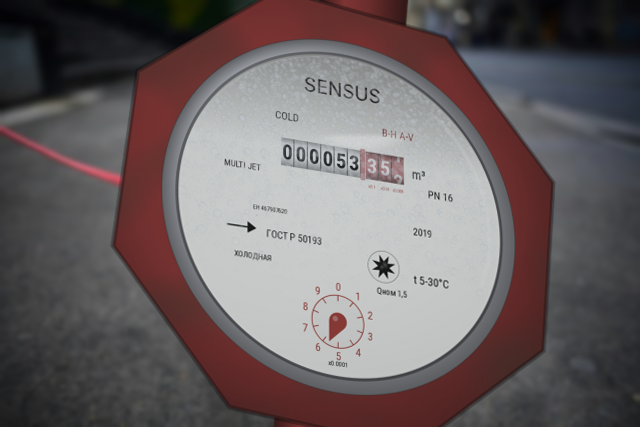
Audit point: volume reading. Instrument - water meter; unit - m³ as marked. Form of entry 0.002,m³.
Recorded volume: 53.3515,m³
